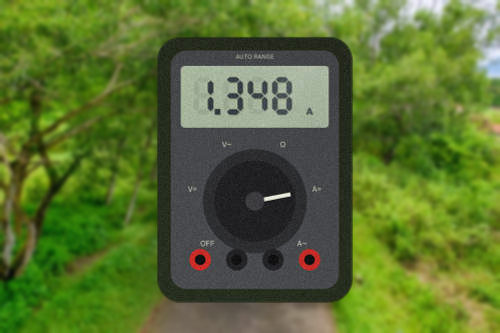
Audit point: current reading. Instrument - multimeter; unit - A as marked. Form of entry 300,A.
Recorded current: 1.348,A
